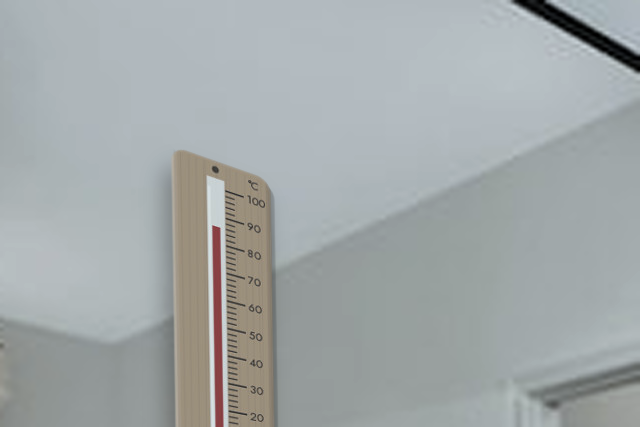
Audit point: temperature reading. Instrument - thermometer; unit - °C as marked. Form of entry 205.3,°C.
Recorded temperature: 86,°C
